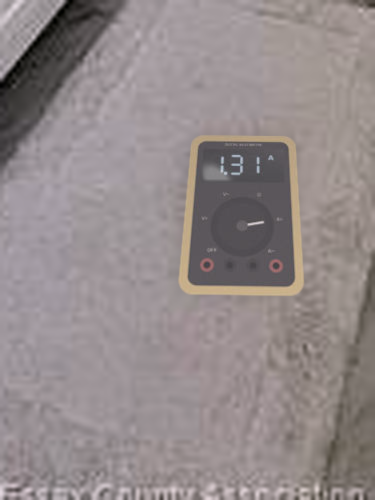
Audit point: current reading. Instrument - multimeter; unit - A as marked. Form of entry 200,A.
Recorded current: 1.31,A
